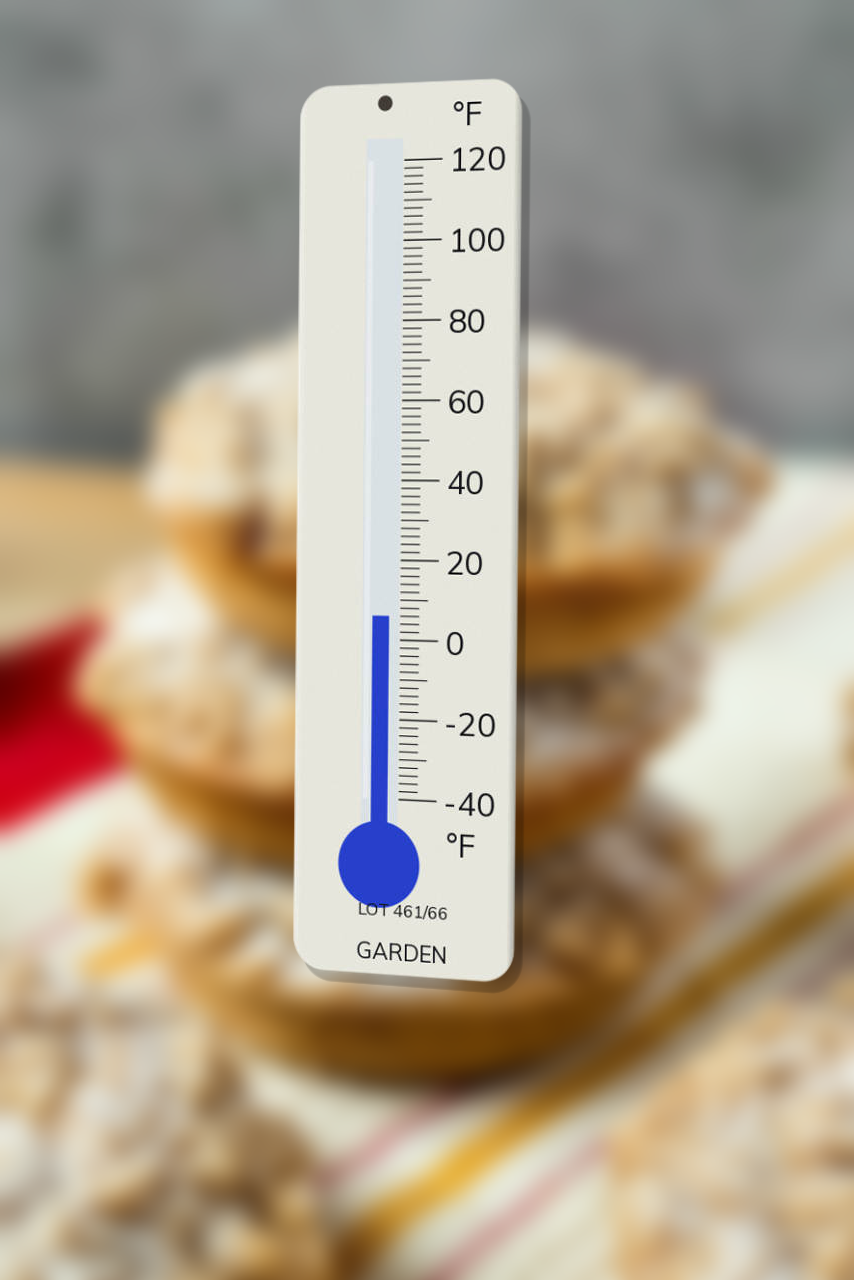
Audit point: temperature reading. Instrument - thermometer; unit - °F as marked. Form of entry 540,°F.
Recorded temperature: 6,°F
